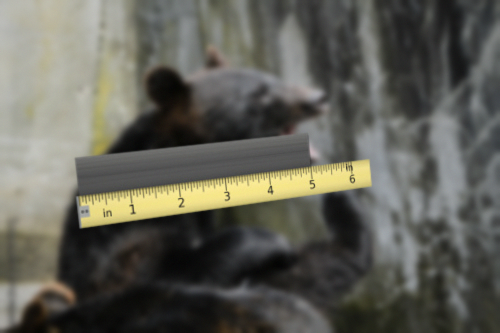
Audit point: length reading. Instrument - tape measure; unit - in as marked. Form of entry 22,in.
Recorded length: 5,in
